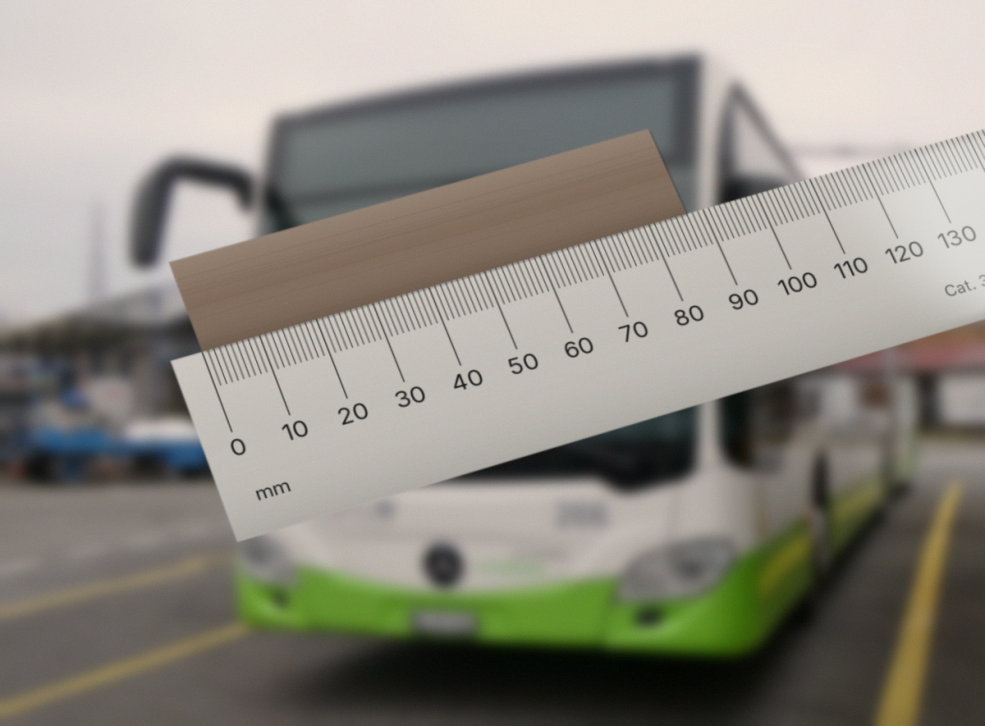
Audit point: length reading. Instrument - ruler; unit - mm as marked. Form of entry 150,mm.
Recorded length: 87,mm
